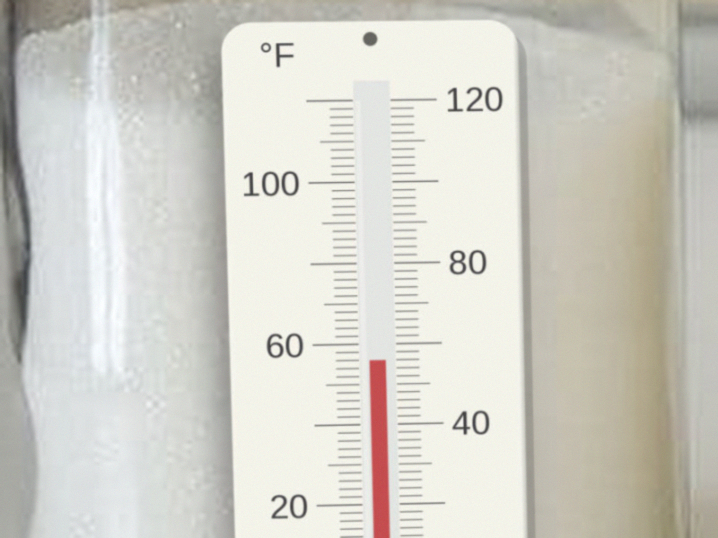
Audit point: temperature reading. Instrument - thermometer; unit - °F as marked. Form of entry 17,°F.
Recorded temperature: 56,°F
